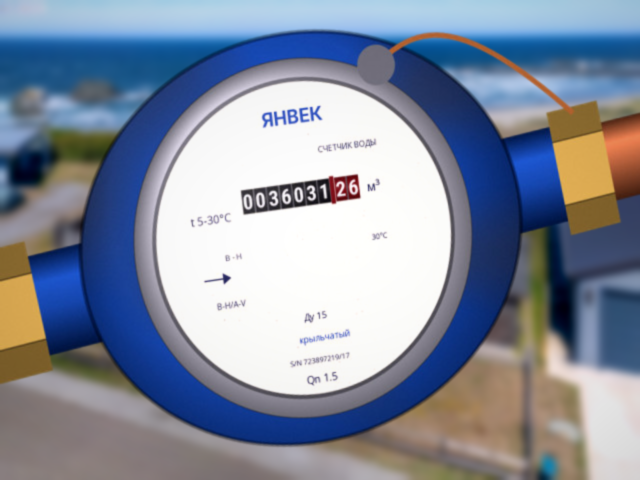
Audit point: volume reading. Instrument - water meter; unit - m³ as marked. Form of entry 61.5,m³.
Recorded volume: 36031.26,m³
